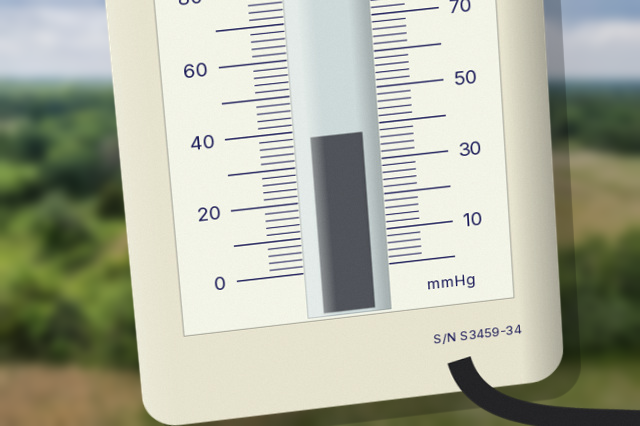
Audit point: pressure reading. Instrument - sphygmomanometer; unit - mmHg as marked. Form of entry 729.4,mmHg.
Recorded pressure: 38,mmHg
